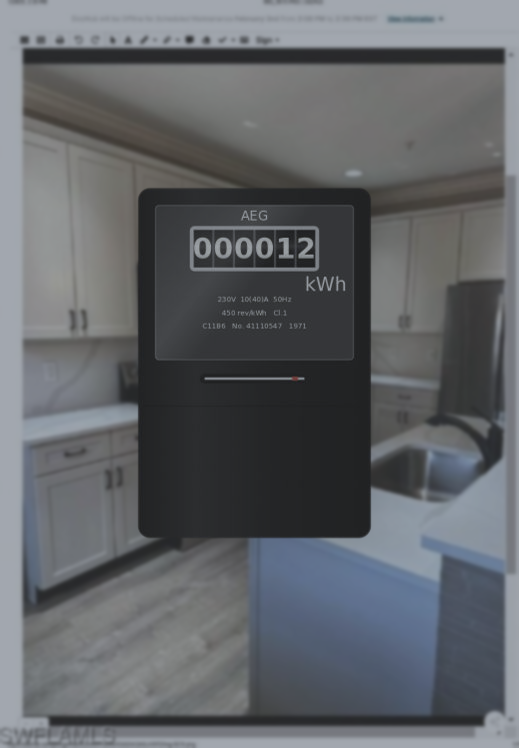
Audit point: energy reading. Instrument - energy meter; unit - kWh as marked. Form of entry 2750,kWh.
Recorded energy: 12,kWh
